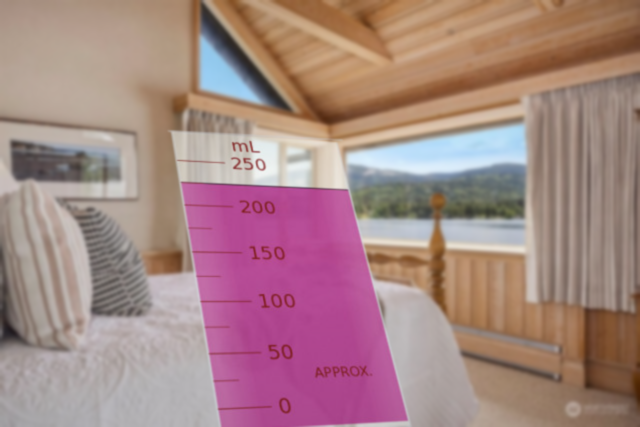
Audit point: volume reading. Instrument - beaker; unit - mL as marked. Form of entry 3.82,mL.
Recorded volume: 225,mL
